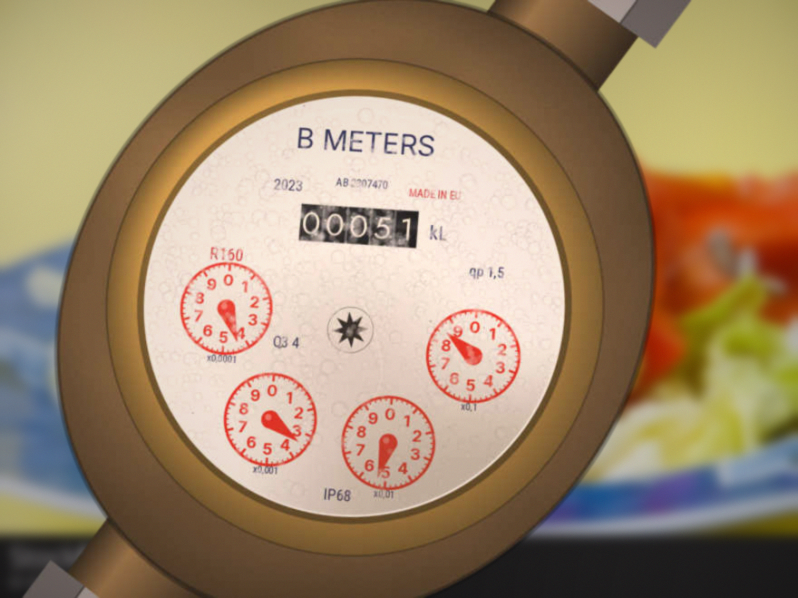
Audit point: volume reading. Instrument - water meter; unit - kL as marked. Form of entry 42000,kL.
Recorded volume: 51.8534,kL
